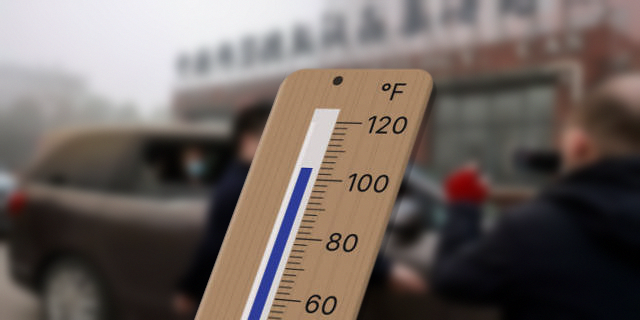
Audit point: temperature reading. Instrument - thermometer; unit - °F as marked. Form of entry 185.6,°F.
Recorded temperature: 104,°F
